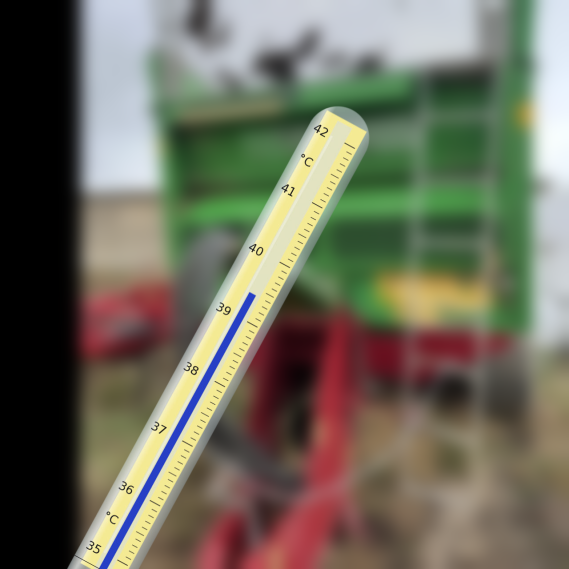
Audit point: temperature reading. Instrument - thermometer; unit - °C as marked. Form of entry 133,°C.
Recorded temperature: 39.4,°C
